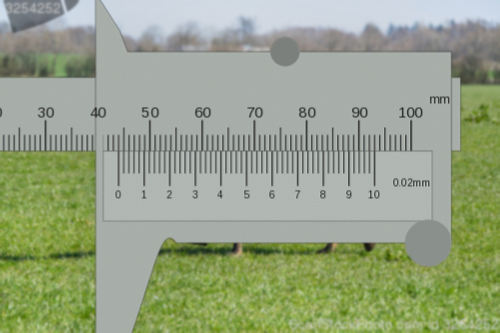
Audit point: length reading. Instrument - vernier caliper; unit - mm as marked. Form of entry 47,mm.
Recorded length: 44.0,mm
